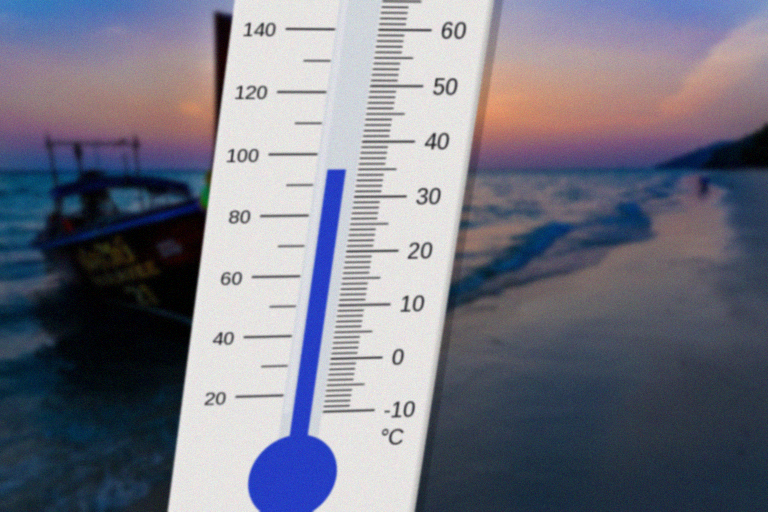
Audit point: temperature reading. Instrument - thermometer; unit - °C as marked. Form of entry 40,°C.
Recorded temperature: 35,°C
